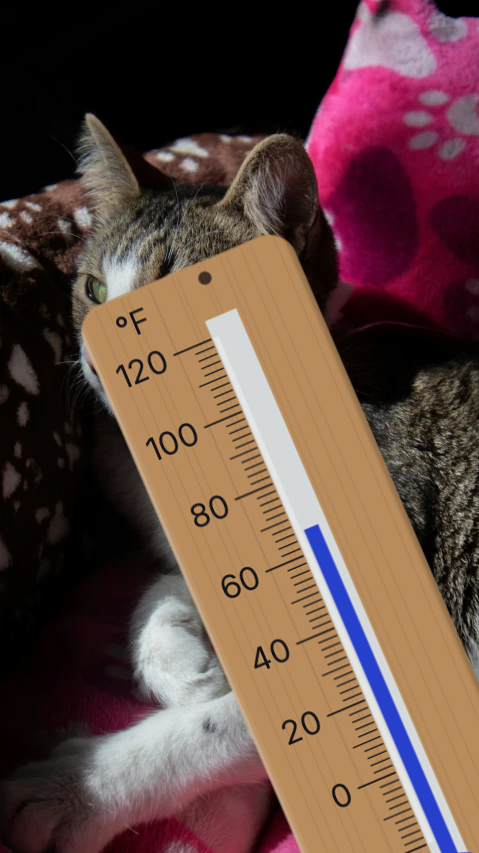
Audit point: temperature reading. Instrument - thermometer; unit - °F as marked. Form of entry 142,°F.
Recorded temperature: 66,°F
